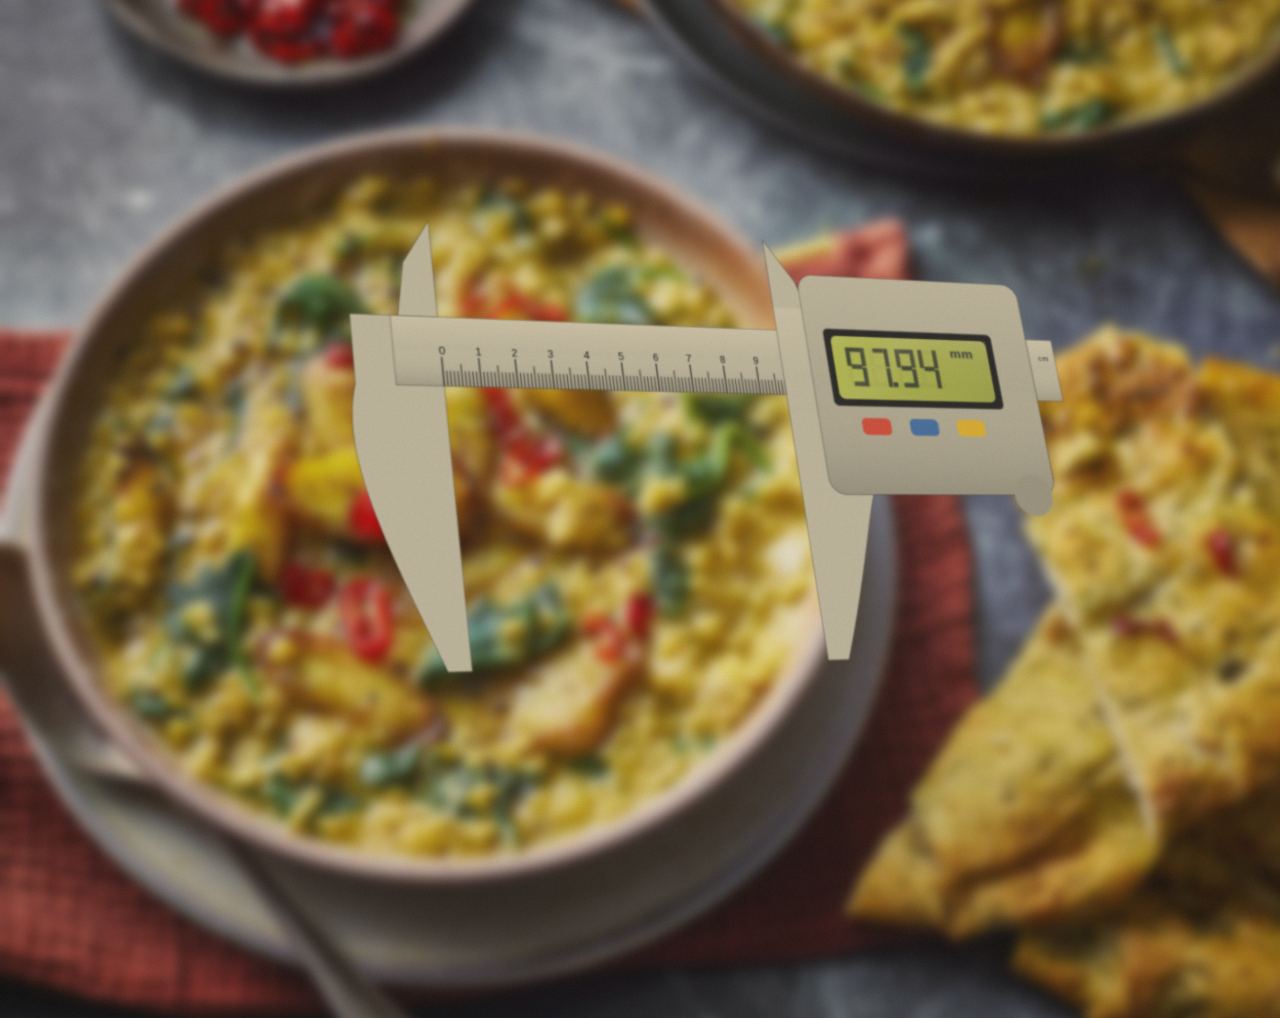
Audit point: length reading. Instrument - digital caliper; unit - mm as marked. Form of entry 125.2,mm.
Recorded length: 97.94,mm
